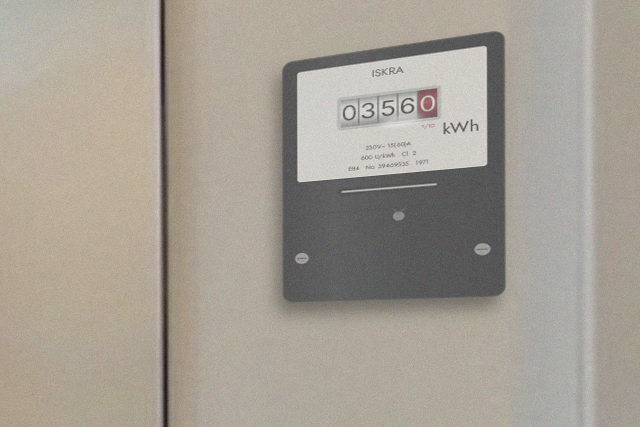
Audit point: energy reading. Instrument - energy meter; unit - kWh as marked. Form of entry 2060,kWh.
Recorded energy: 356.0,kWh
